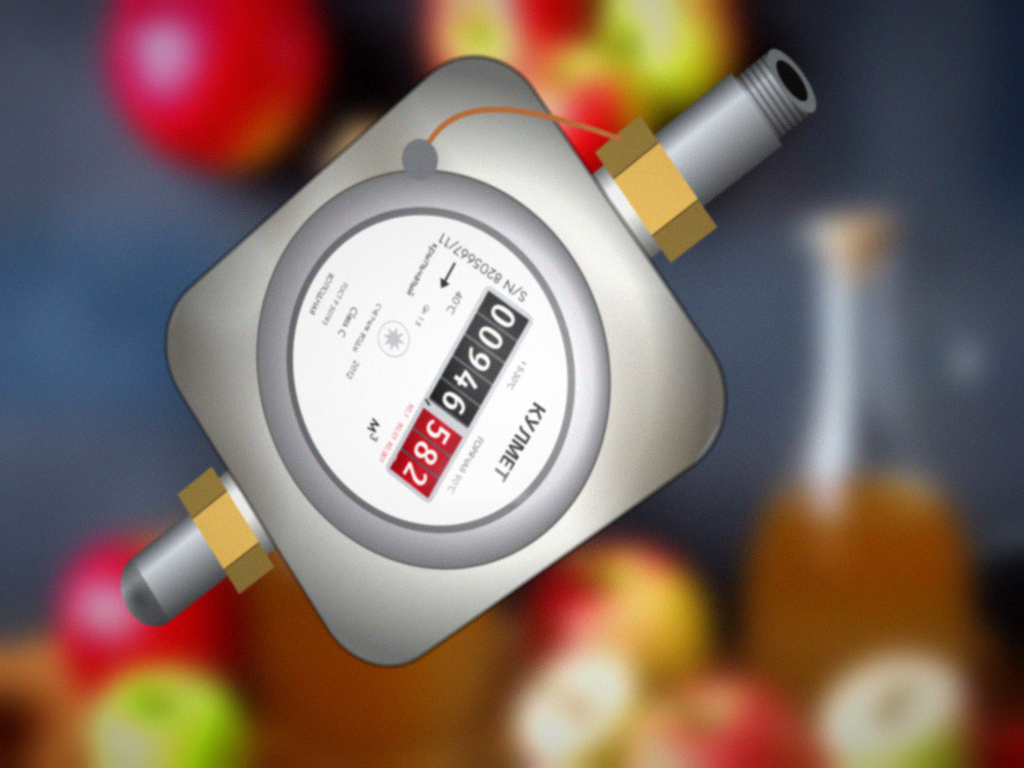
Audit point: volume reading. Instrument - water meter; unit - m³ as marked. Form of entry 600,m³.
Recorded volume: 946.582,m³
